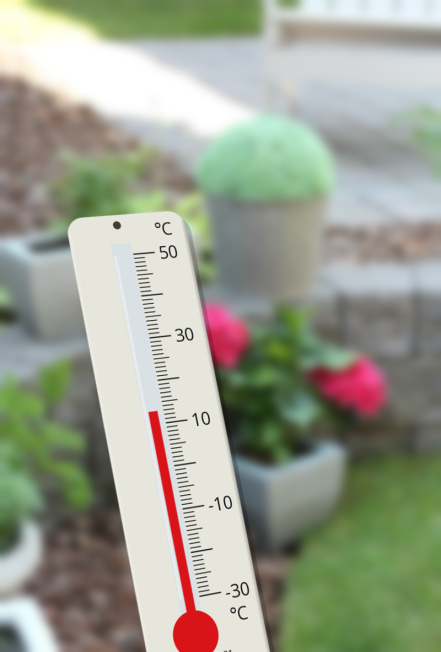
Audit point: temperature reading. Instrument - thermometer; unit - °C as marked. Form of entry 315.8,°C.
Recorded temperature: 13,°C
